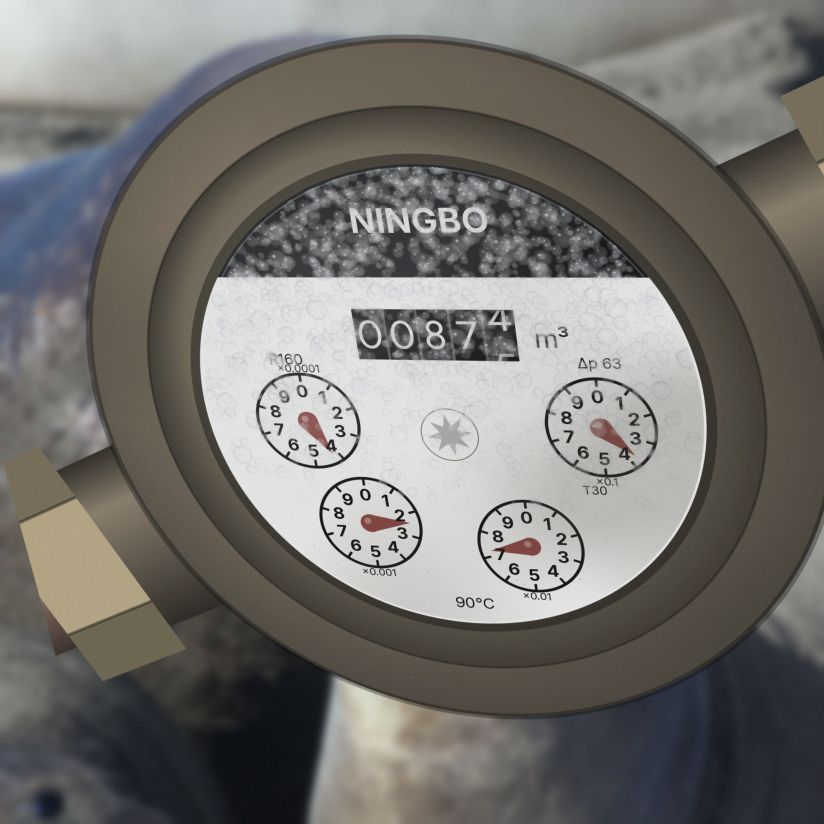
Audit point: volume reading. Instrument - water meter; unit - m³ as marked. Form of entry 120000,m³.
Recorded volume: 874.3724,m³
